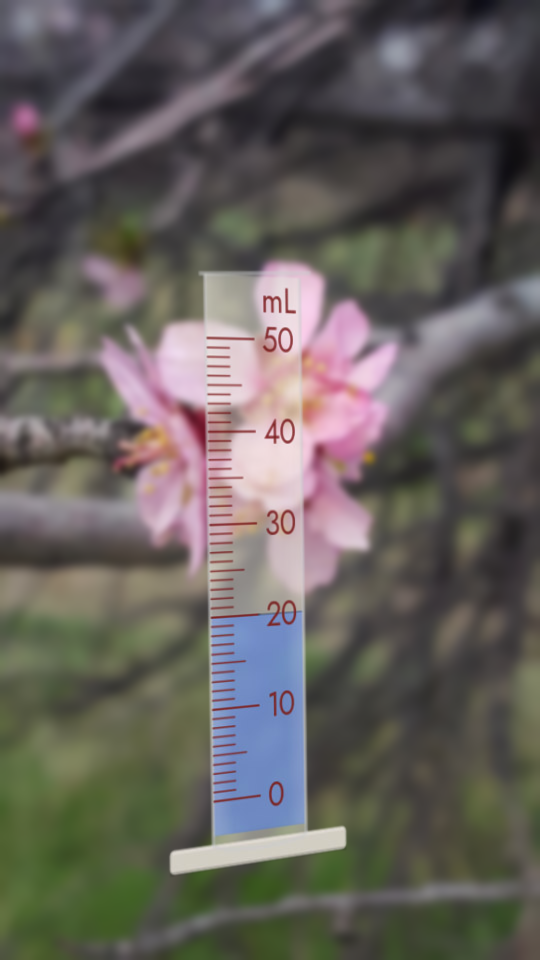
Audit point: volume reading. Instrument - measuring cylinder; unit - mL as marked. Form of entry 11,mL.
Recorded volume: 20,mL
